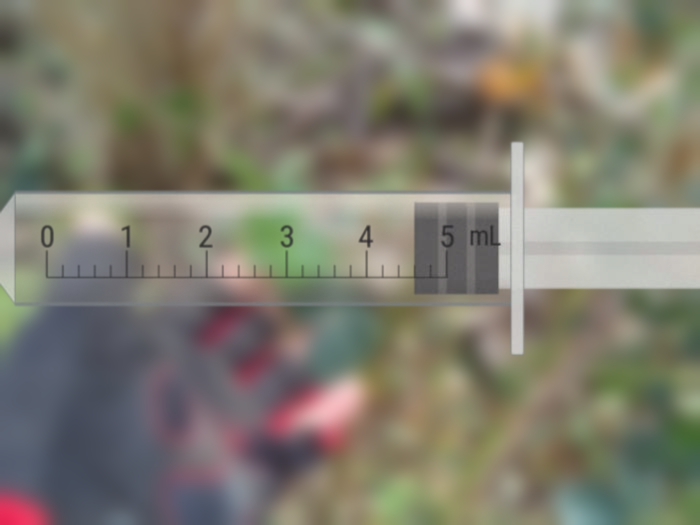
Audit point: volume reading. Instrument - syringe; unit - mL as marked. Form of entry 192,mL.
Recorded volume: 4.6,mL
